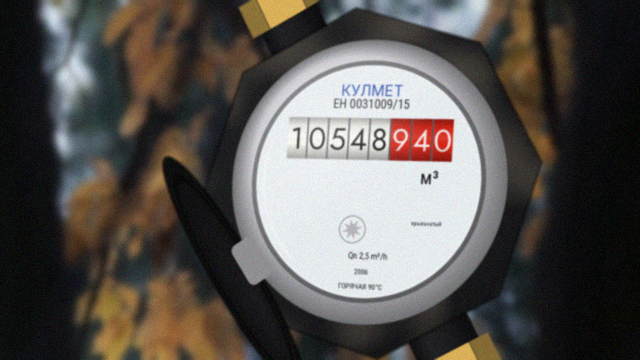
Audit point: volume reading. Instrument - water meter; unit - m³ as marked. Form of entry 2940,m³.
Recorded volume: 10548.940,m³
